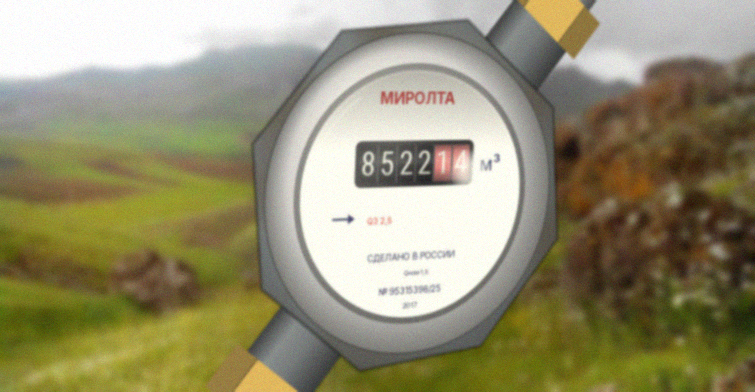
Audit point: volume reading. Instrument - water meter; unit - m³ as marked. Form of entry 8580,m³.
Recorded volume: 8522.14,m³
